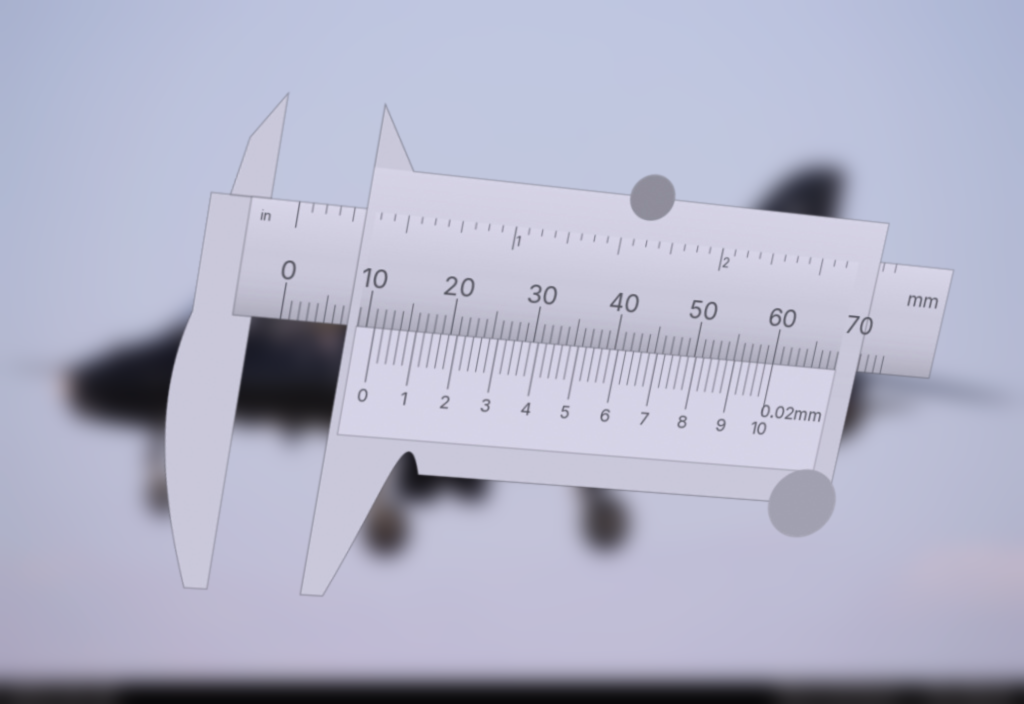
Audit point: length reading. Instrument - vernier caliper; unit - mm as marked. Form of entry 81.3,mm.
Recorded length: 11.0,mm
